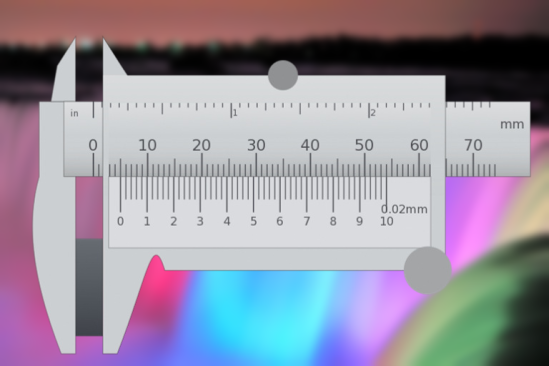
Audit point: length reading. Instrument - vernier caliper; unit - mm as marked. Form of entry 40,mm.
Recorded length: 5.0,mm
